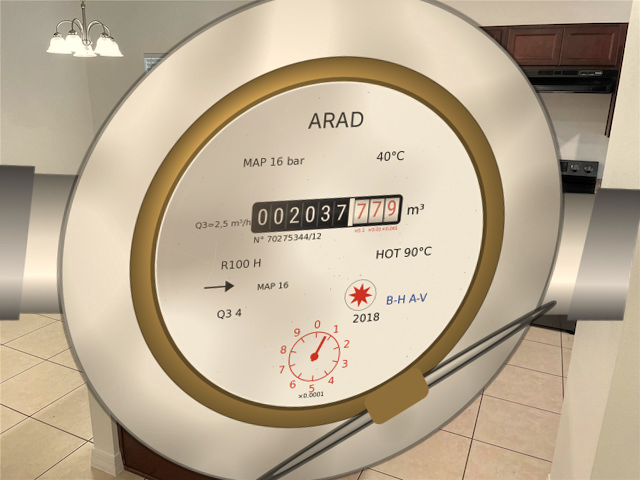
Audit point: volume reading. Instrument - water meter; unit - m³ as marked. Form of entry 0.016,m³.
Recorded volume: 2037.7790,m³
